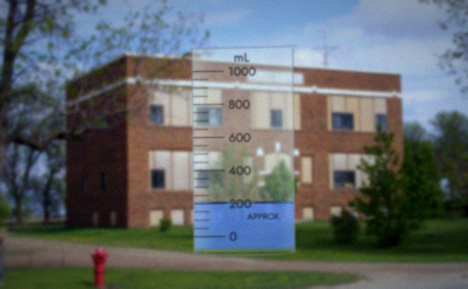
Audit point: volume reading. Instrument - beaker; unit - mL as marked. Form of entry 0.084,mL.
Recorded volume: 200,mL
